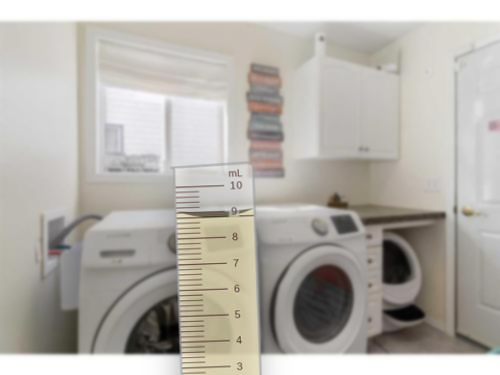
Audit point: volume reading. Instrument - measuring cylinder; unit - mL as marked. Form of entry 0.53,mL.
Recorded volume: 8.8,mL
